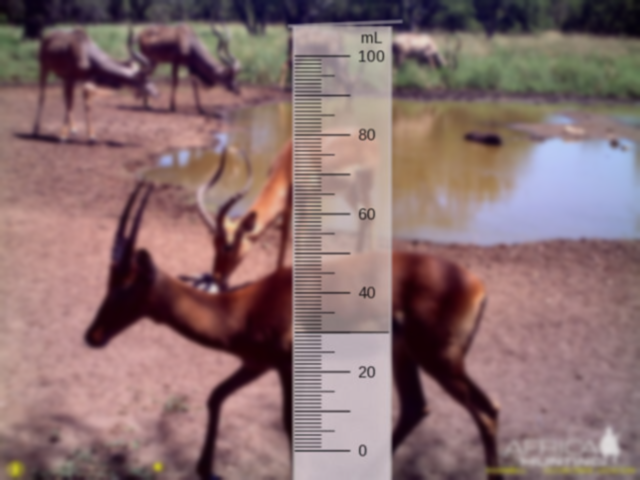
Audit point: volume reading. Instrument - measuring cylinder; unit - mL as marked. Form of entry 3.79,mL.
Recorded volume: 30,mL
